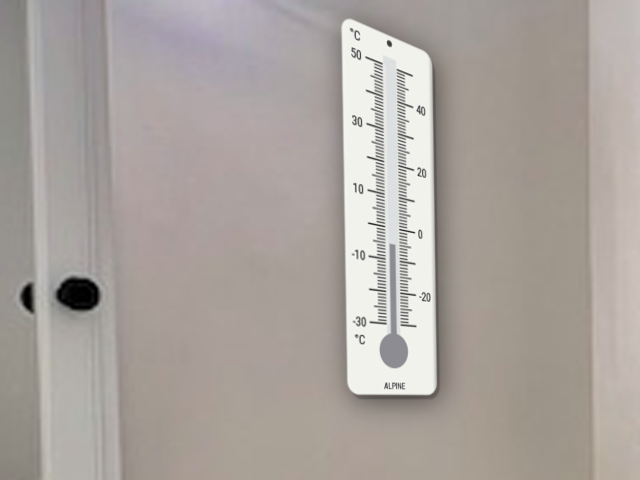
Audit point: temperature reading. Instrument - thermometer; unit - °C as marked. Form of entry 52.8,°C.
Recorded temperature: -5,°C
